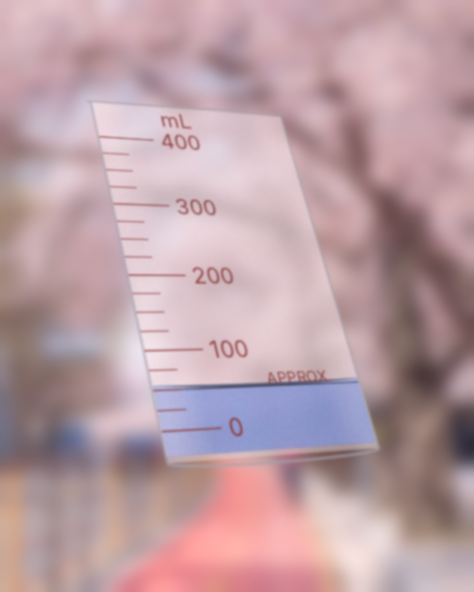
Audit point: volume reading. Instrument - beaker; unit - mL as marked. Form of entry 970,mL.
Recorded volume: 50,mL
